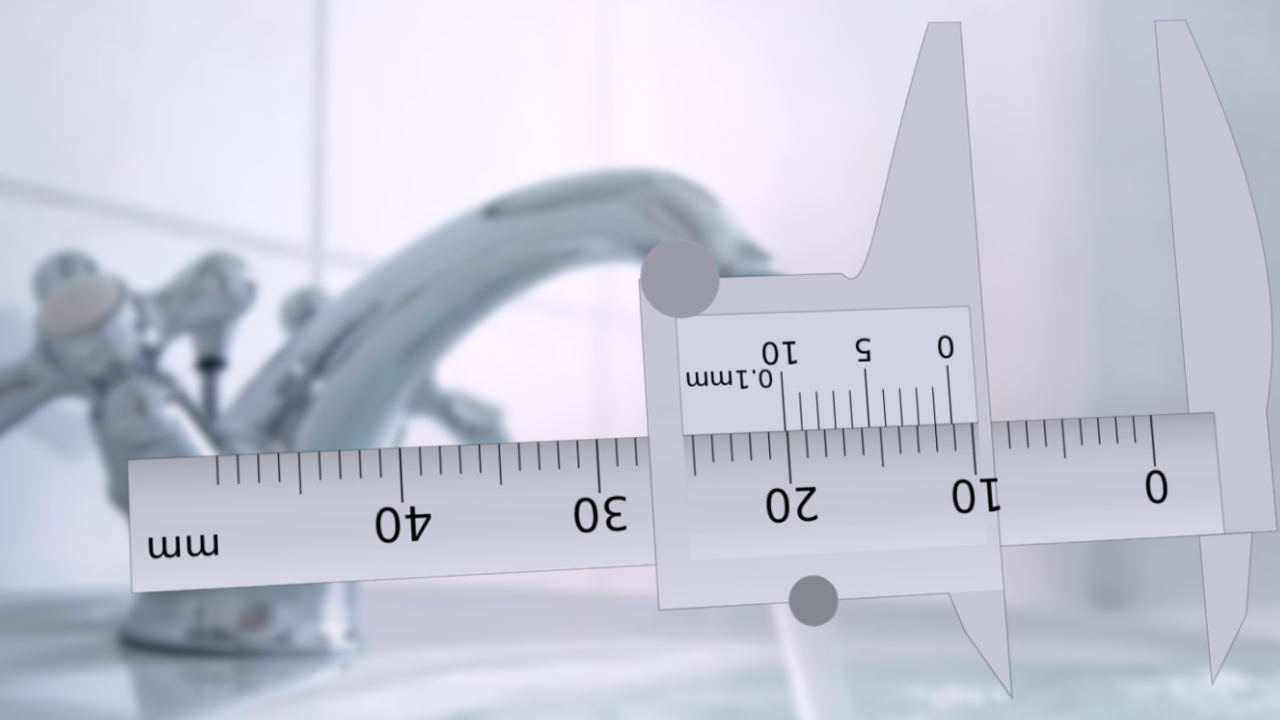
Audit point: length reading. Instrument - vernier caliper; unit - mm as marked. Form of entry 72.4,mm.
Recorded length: 11.1,mm
